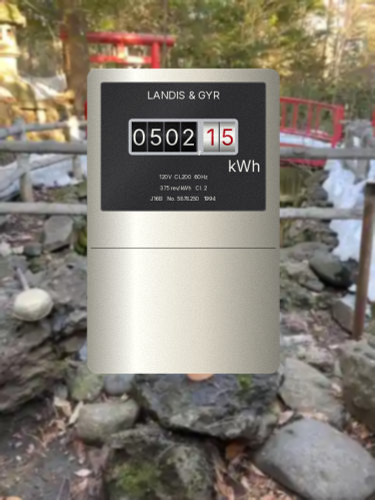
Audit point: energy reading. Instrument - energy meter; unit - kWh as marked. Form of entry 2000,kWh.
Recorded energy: 502.15,kWh
